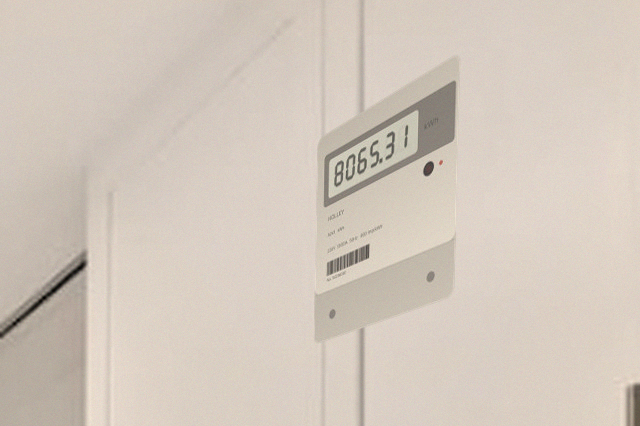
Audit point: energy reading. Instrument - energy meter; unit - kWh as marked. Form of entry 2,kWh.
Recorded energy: 8065.31,kWh
